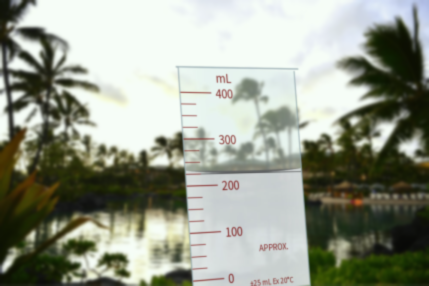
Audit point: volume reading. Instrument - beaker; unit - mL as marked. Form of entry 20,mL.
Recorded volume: 225,mL
